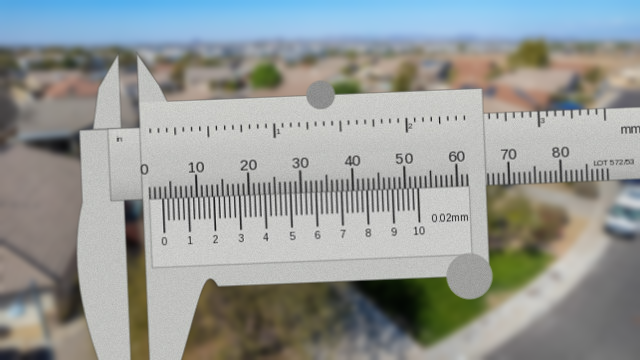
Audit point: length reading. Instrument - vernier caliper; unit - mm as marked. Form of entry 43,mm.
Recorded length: 3.5,mm
